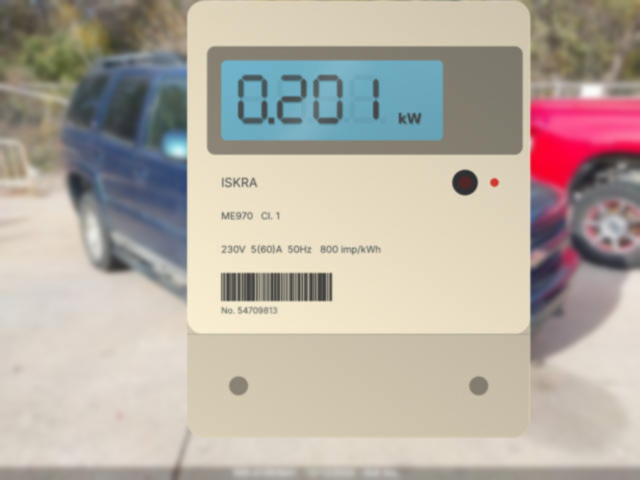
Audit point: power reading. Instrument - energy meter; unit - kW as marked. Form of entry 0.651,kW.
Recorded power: 0.201,kW
